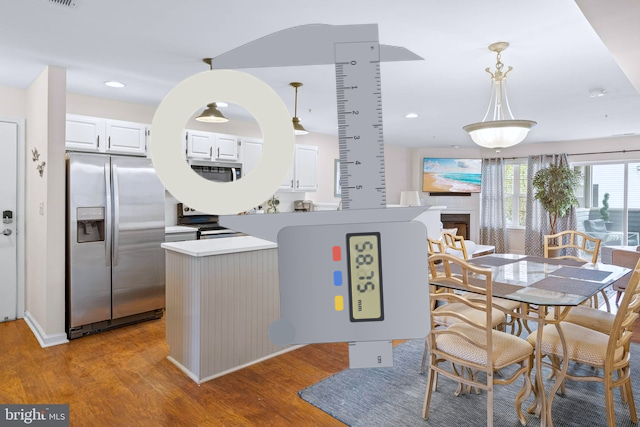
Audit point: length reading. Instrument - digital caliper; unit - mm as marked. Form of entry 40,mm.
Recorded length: 58.75,mm
